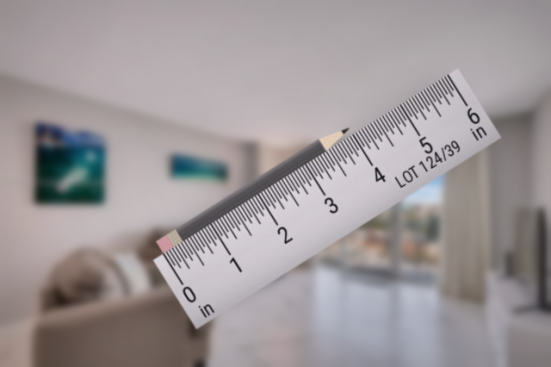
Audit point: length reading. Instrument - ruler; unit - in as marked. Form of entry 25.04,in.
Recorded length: 4,in
